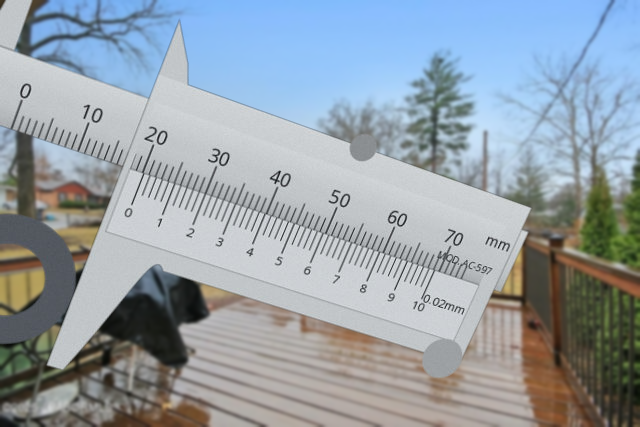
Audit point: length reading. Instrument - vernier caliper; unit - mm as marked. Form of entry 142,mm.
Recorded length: 20.2,mm
